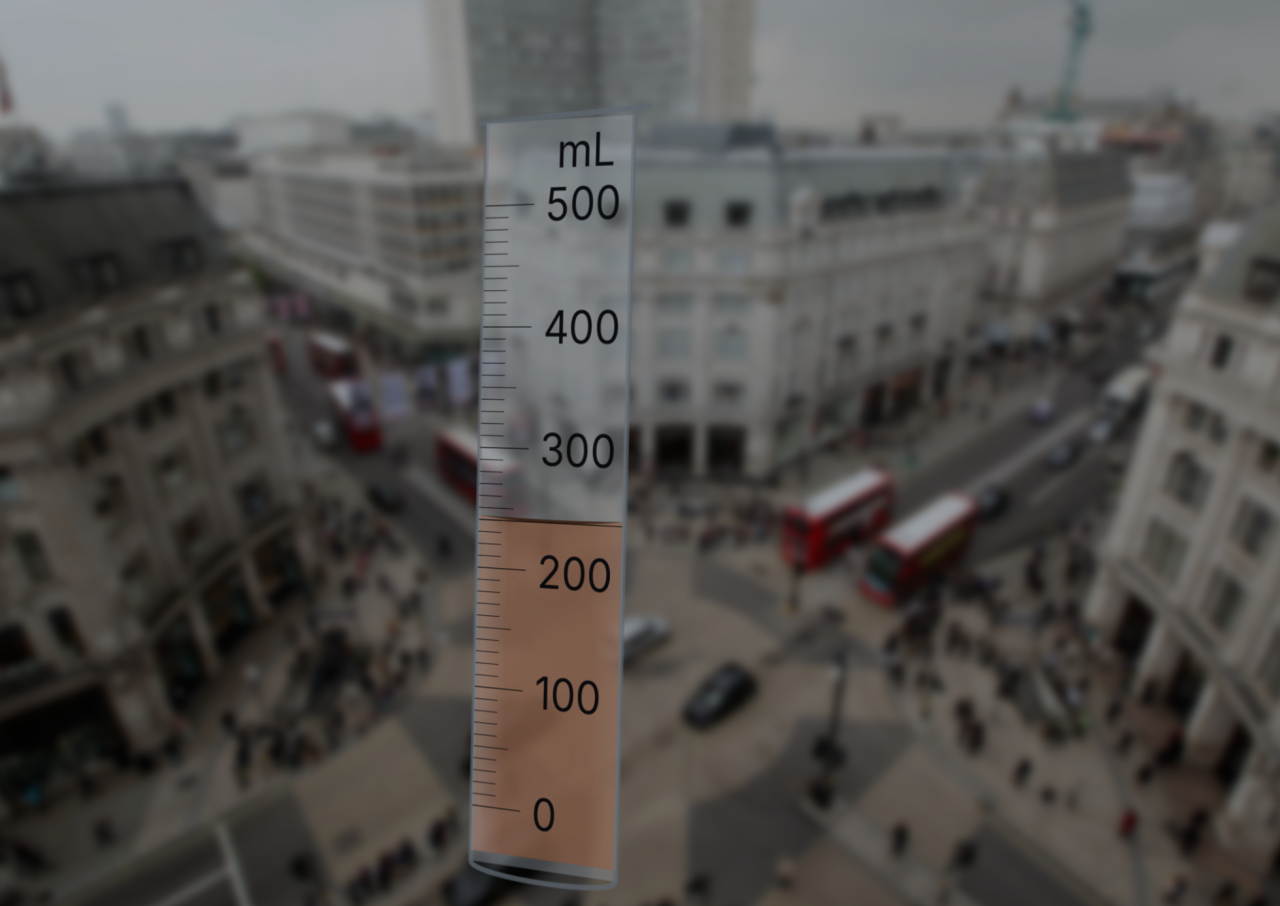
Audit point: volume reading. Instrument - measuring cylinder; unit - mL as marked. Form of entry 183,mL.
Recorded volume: 240,mL
